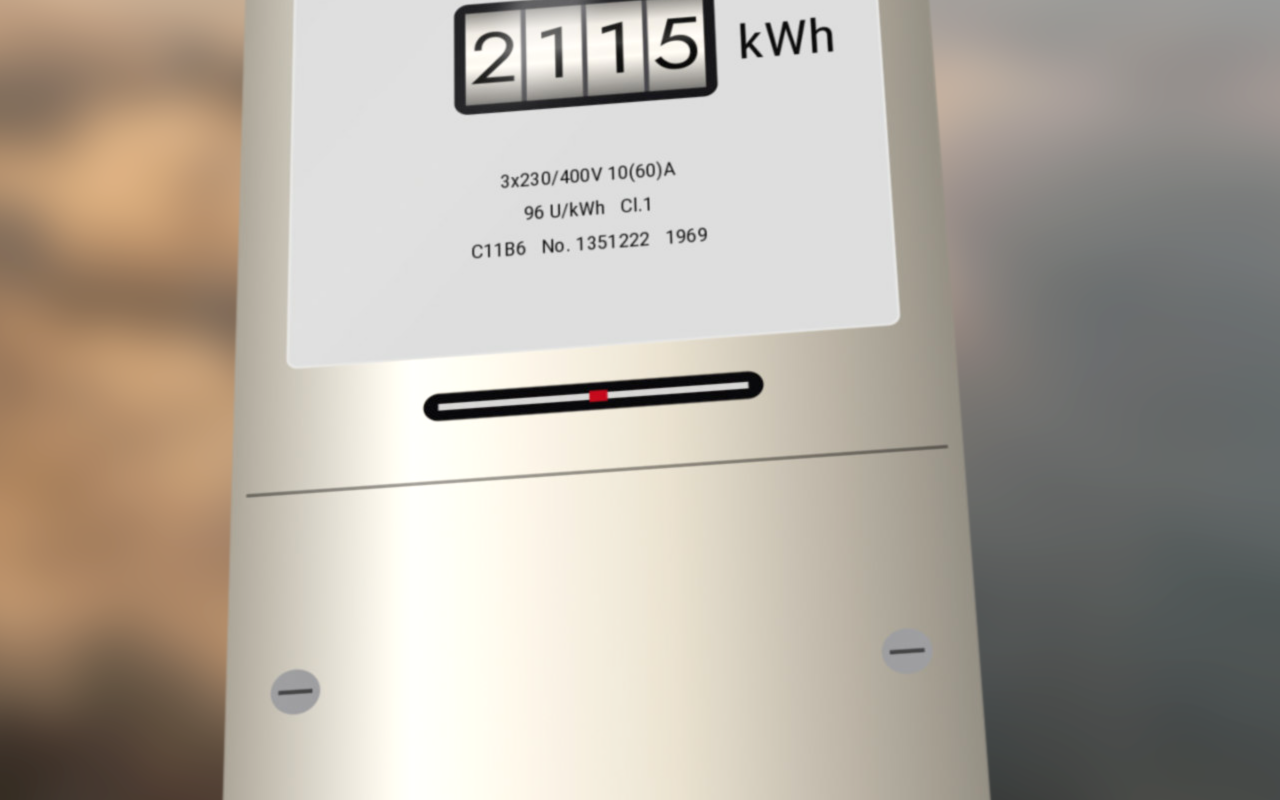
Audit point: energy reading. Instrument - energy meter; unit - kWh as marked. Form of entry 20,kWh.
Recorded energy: 2115,kWh
